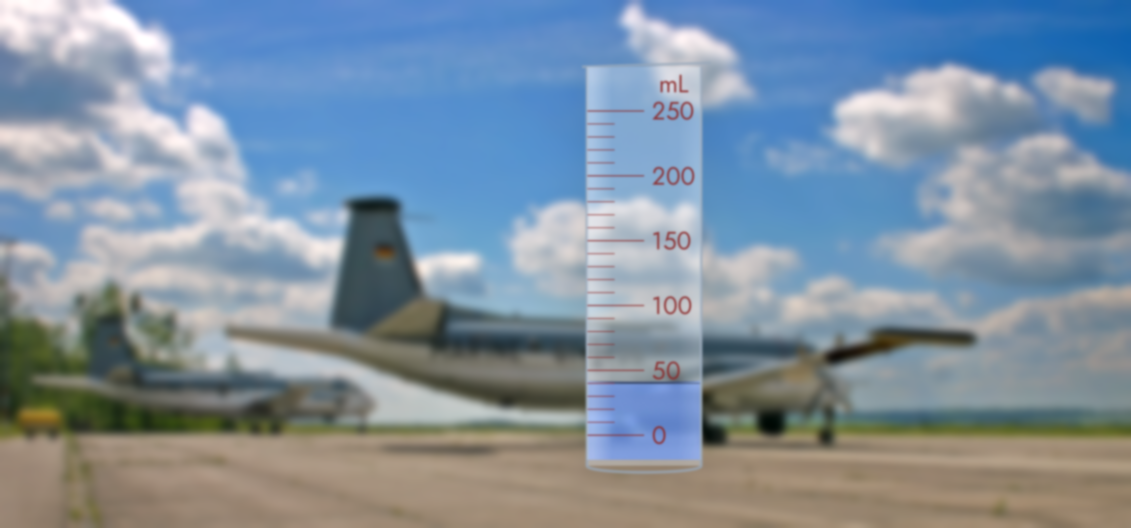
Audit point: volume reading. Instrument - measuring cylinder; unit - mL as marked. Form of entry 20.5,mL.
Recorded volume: 40,mL
